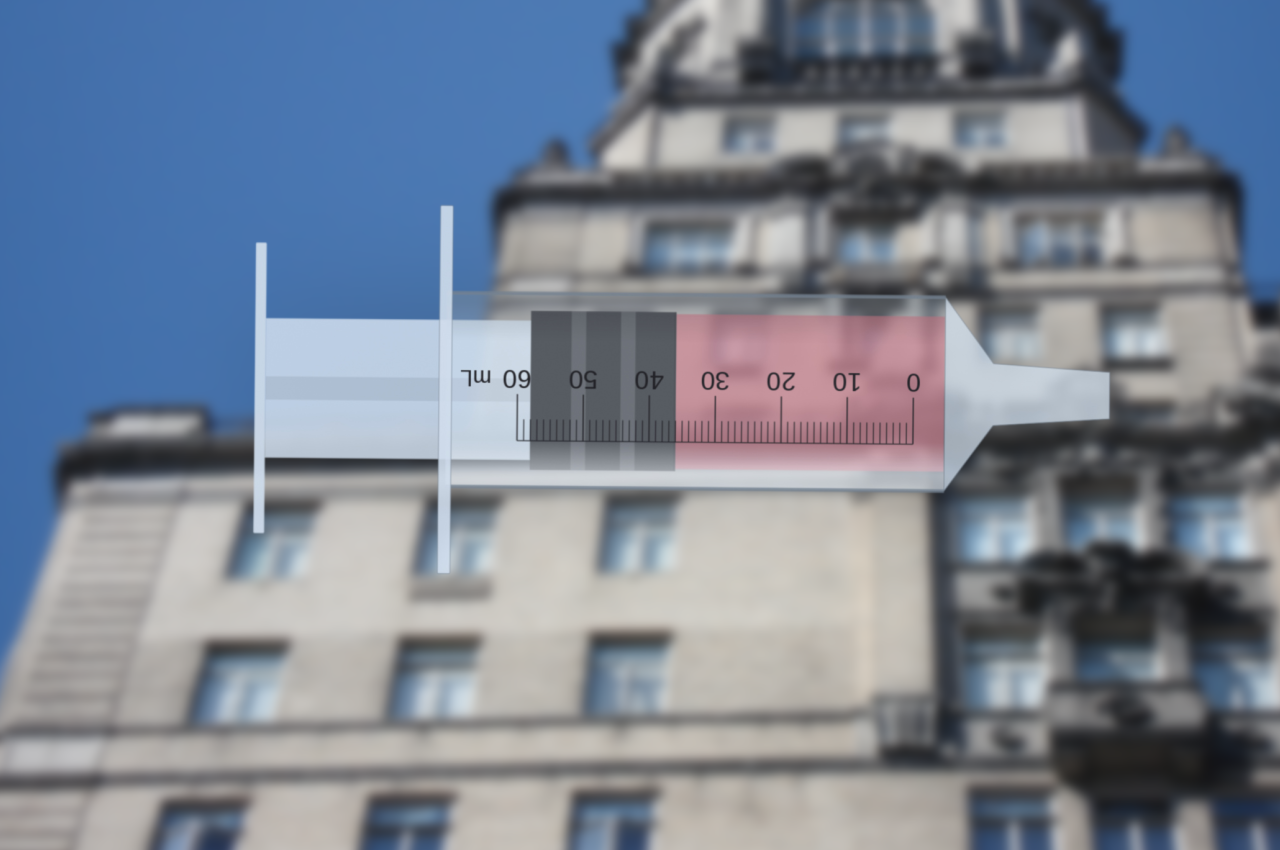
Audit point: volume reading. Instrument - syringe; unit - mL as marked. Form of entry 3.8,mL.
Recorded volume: 36,mL
